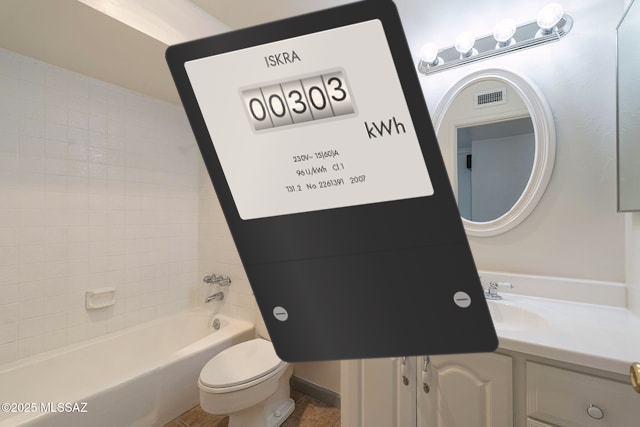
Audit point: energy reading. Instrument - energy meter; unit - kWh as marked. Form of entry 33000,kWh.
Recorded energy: 303,kWh
